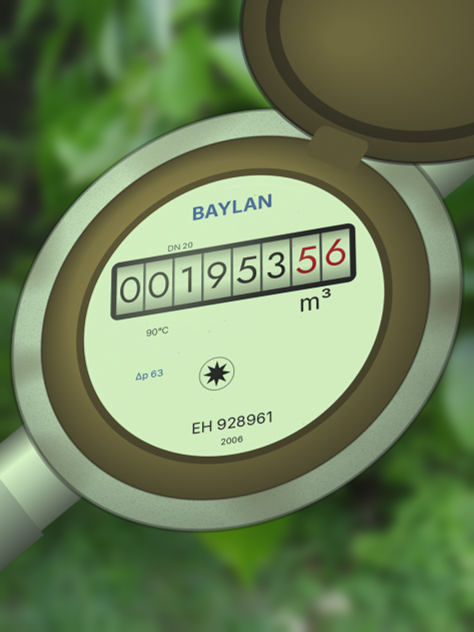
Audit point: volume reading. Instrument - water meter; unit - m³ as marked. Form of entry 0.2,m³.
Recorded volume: 1953.56,m³
